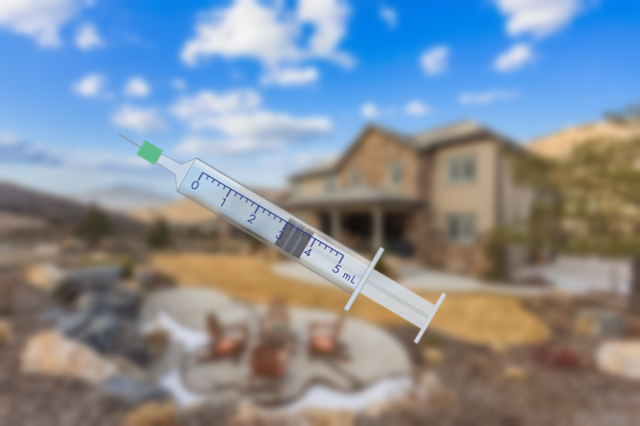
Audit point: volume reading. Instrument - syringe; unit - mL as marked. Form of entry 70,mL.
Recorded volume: 3,mL
